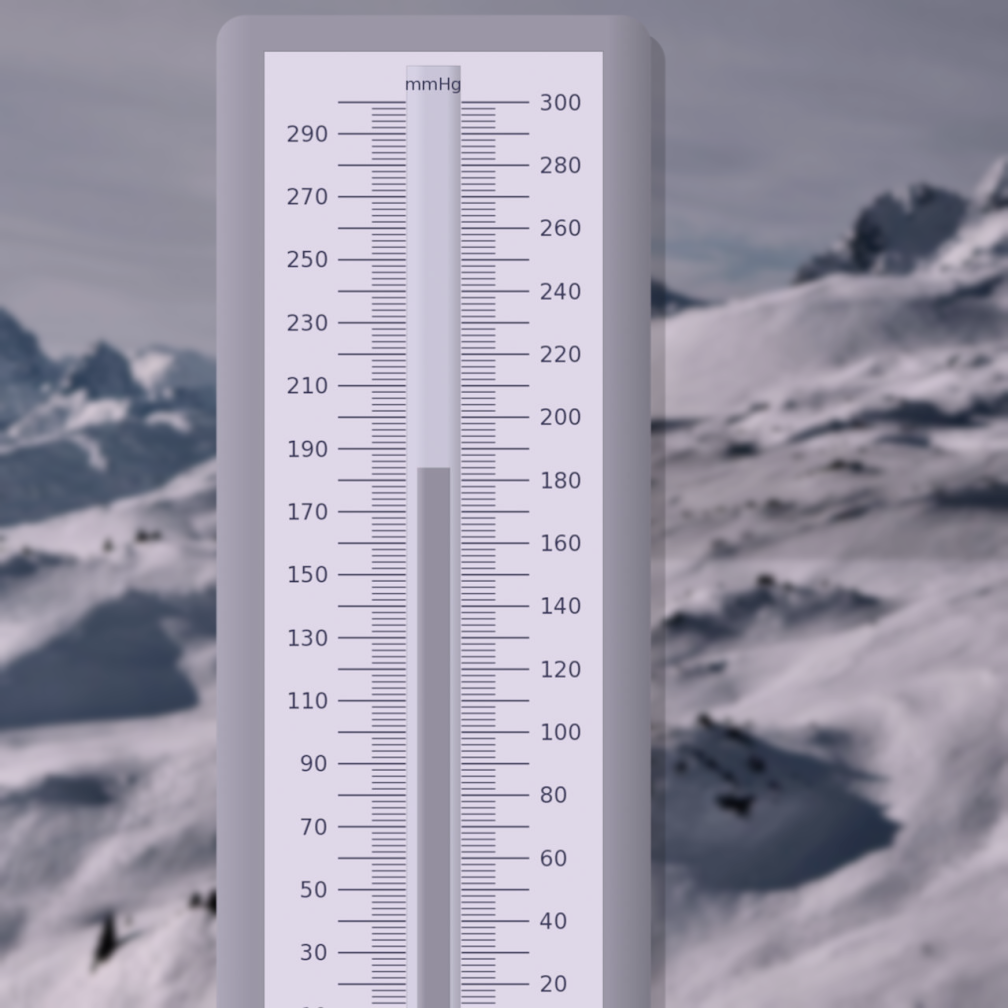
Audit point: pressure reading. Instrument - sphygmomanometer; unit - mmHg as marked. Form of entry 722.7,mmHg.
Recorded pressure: 184,mmHg
